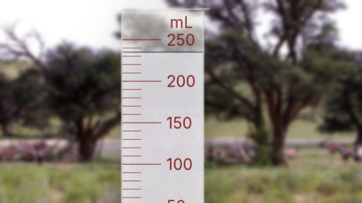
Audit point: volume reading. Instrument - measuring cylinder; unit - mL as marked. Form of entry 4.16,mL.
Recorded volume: 235,mL
